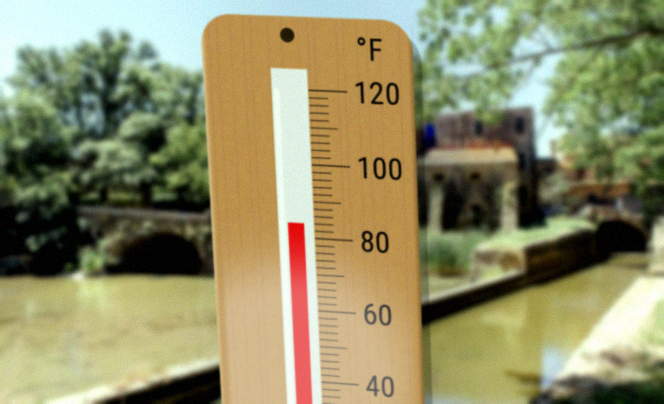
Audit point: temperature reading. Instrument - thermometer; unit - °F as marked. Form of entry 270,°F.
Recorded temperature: 84,°F
